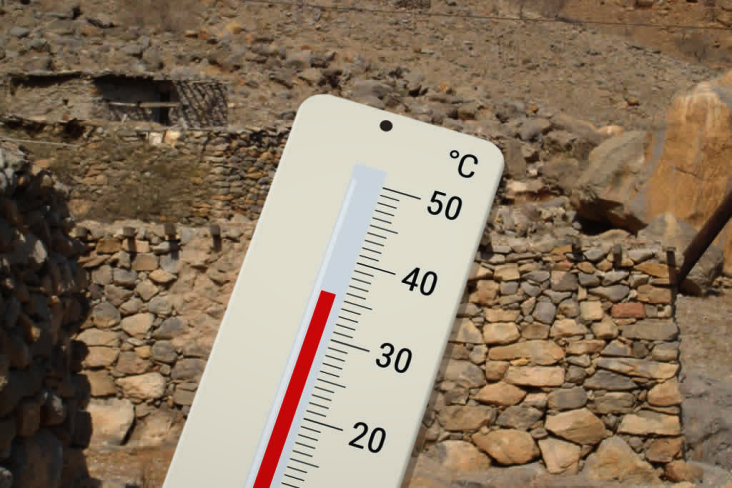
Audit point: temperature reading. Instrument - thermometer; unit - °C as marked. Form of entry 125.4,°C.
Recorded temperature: 35.5,°C
